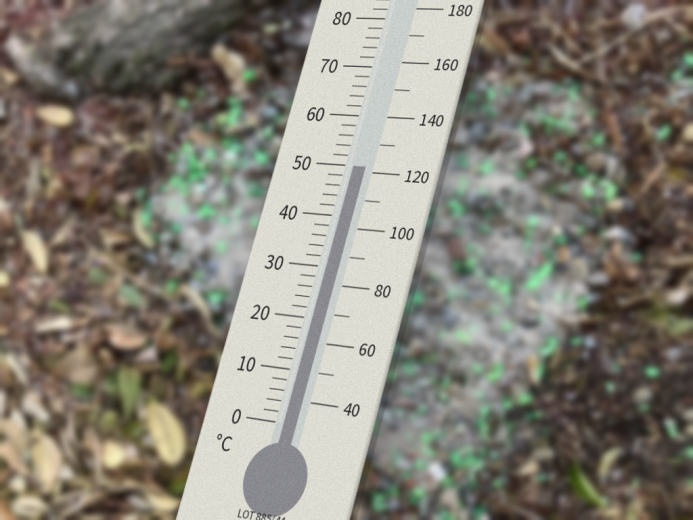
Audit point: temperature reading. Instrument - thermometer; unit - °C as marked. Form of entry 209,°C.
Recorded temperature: 50,°C
